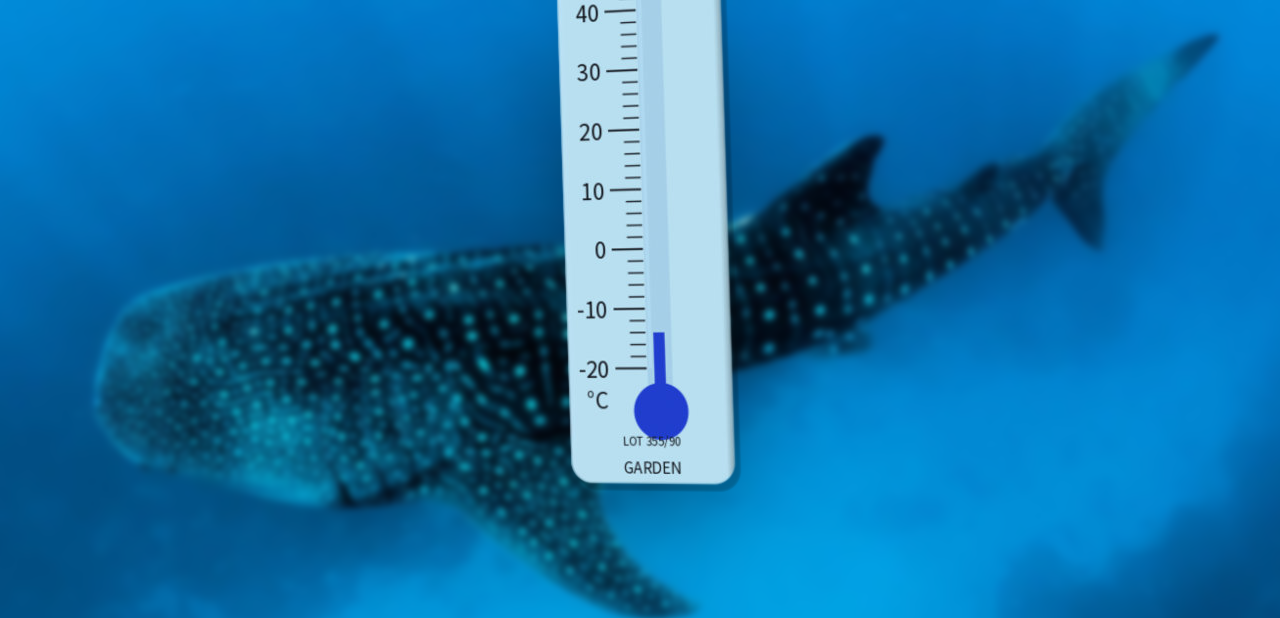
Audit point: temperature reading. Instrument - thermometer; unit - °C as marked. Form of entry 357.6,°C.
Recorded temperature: -14,°C
